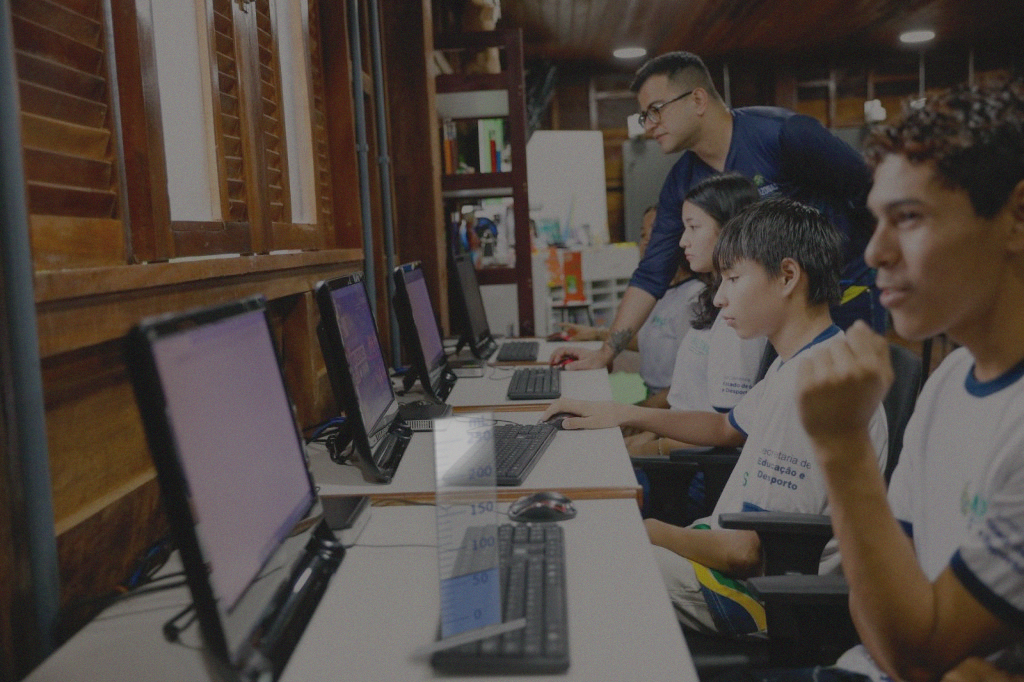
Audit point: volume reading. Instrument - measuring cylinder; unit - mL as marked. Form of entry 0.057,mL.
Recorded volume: 60,mL
